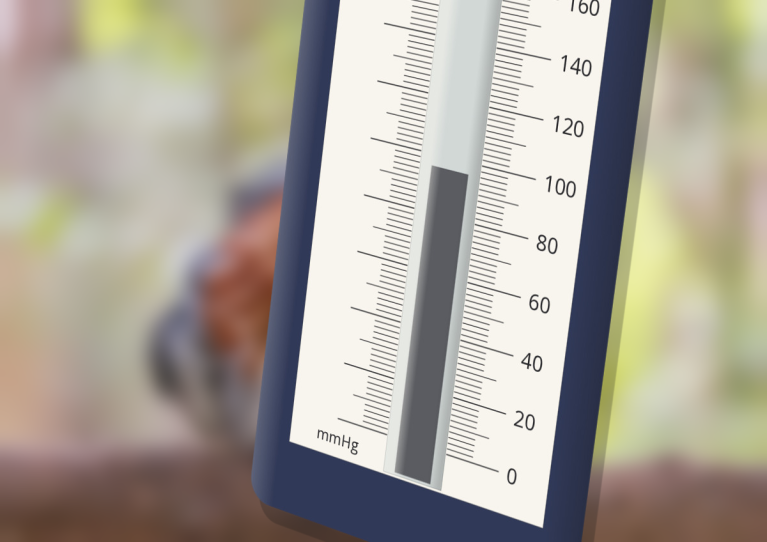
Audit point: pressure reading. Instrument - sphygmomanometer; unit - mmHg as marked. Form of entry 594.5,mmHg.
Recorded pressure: 96,mmHg
